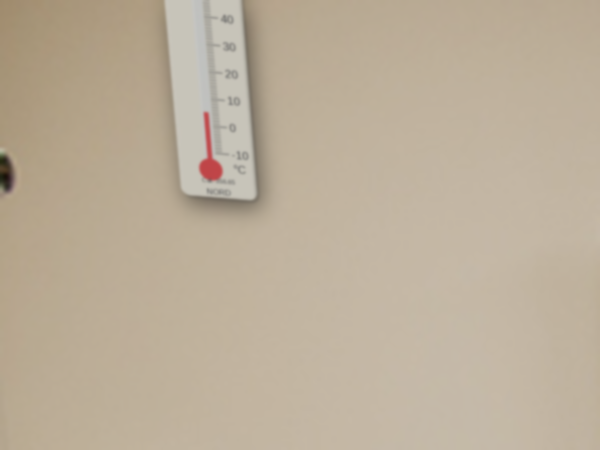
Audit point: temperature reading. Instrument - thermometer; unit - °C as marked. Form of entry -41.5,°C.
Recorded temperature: 5,°C
